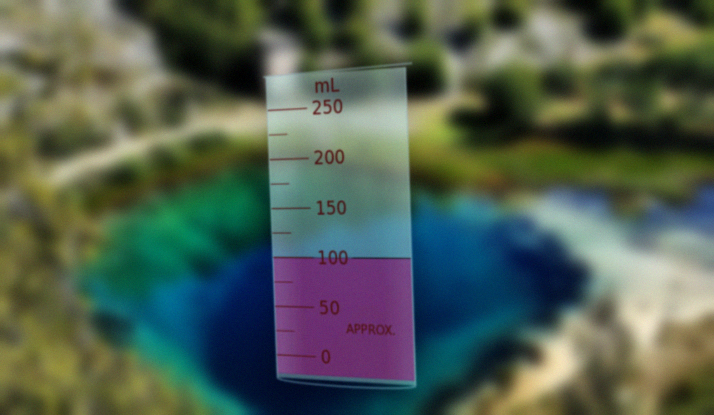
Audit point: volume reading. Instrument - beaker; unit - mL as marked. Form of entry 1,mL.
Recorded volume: 100,mL
